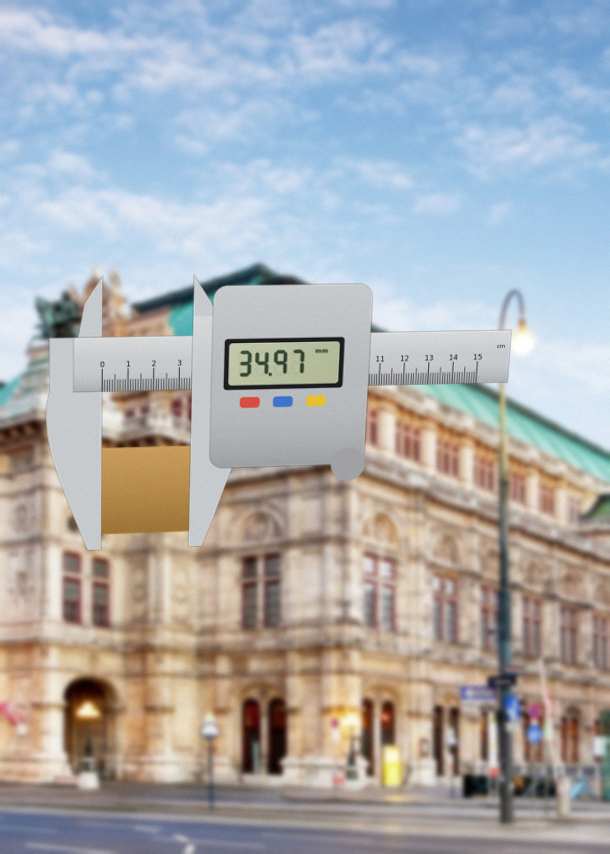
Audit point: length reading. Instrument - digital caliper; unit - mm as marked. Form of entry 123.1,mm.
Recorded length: 34.97,mm
